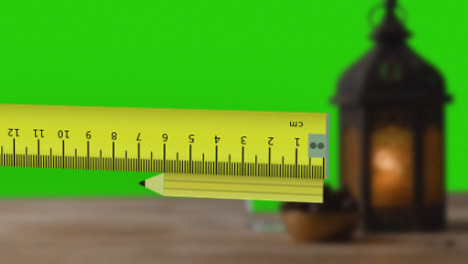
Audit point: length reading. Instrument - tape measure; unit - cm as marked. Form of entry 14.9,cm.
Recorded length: 7,cm
